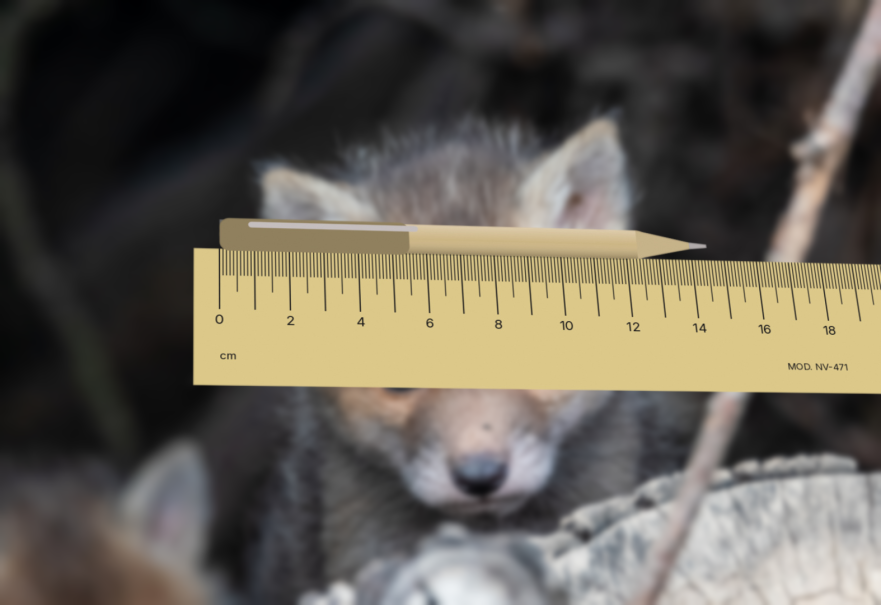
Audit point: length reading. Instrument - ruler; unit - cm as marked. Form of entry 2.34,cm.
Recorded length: 14.5,cm
